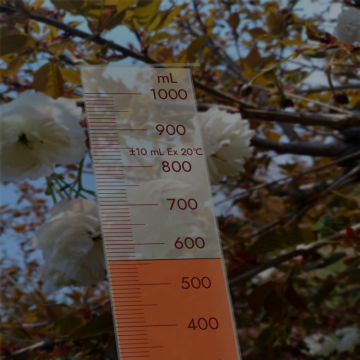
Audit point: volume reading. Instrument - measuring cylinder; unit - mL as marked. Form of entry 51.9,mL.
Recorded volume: 560,mL
